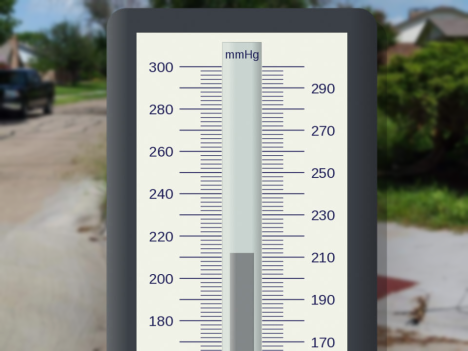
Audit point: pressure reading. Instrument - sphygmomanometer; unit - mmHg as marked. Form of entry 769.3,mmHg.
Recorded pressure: 212,mmHg
